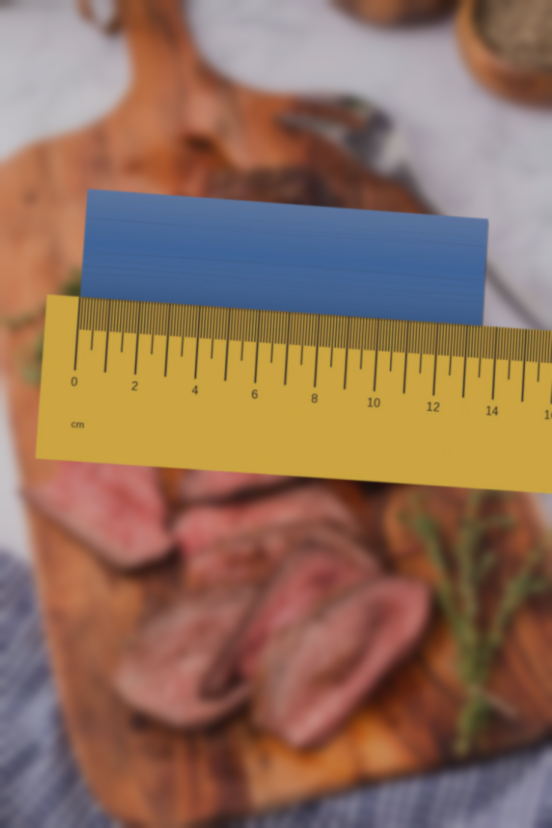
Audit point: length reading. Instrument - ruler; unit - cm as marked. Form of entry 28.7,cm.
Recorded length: 13.5,cm
